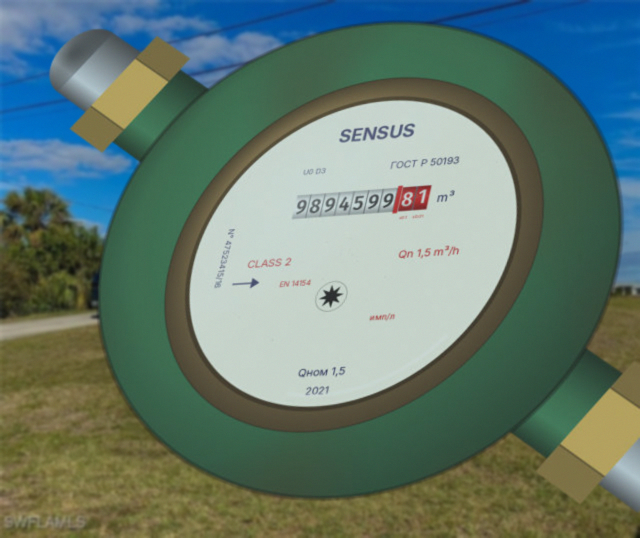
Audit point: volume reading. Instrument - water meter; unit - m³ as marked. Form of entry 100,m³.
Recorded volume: 9894599.81,m³
